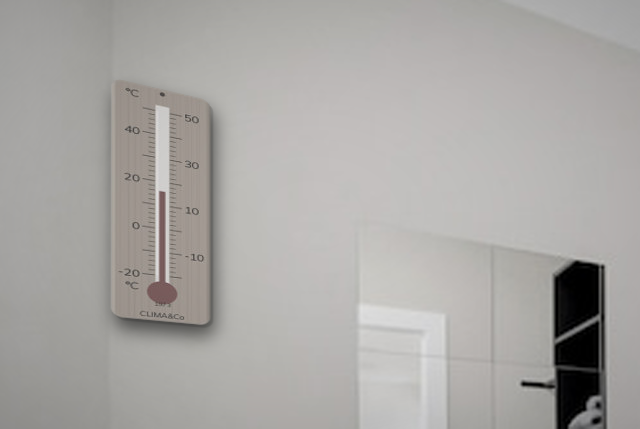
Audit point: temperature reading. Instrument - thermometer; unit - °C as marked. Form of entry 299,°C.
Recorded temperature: 16,°C
